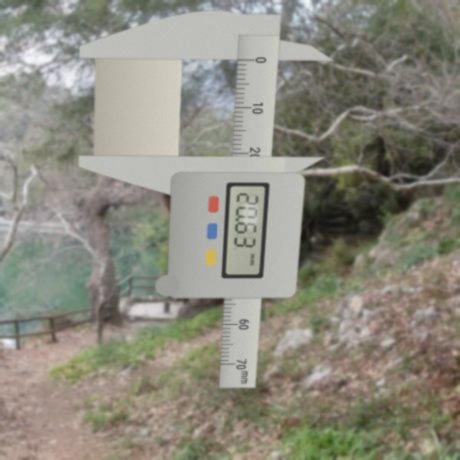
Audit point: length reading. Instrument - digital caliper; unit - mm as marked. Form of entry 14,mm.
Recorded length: 20.63,mm
